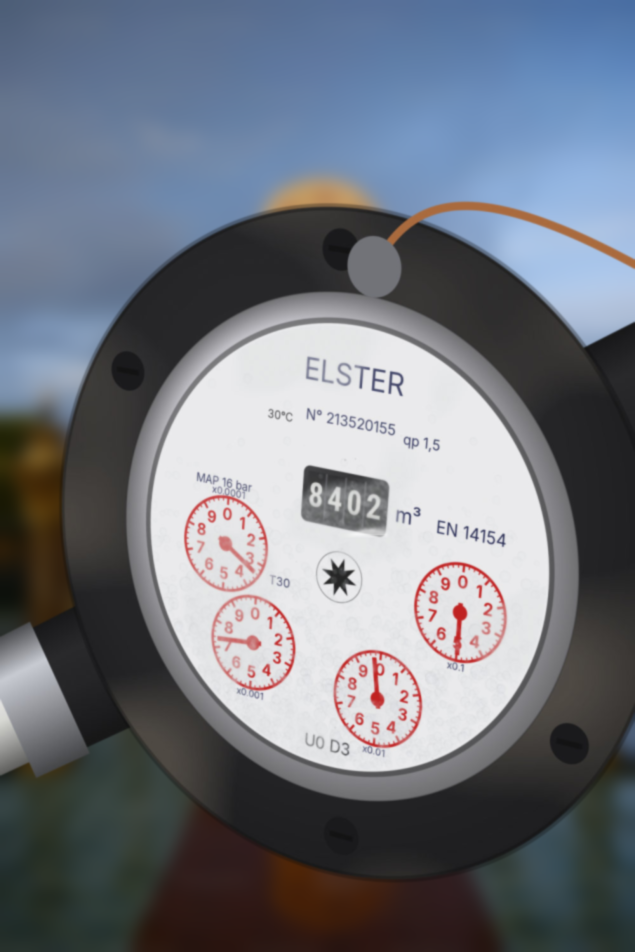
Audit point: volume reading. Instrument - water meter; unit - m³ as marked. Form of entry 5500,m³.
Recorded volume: 8402.4973,m³
